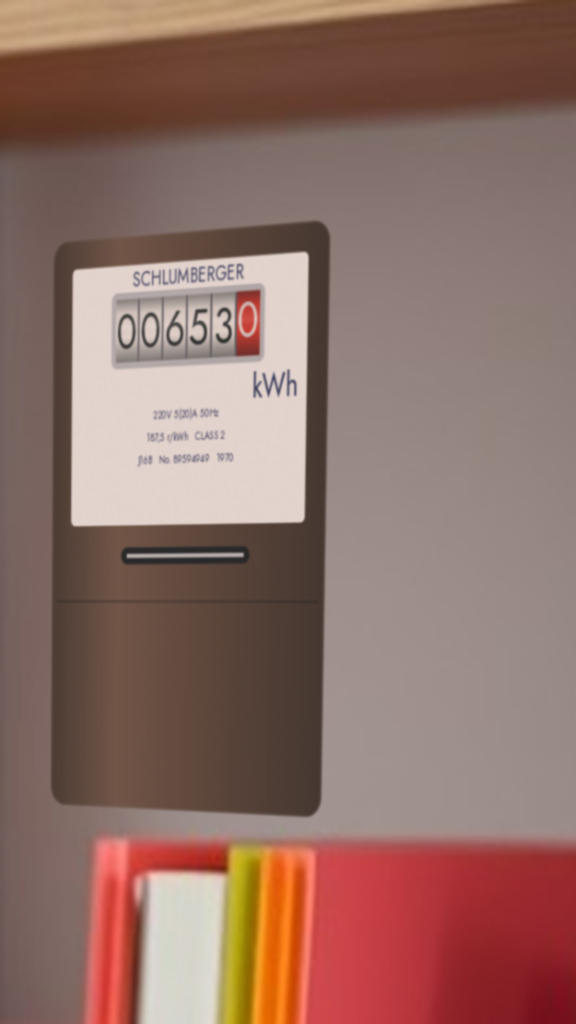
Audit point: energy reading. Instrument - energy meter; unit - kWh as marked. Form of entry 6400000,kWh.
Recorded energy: 653.0,kWh
